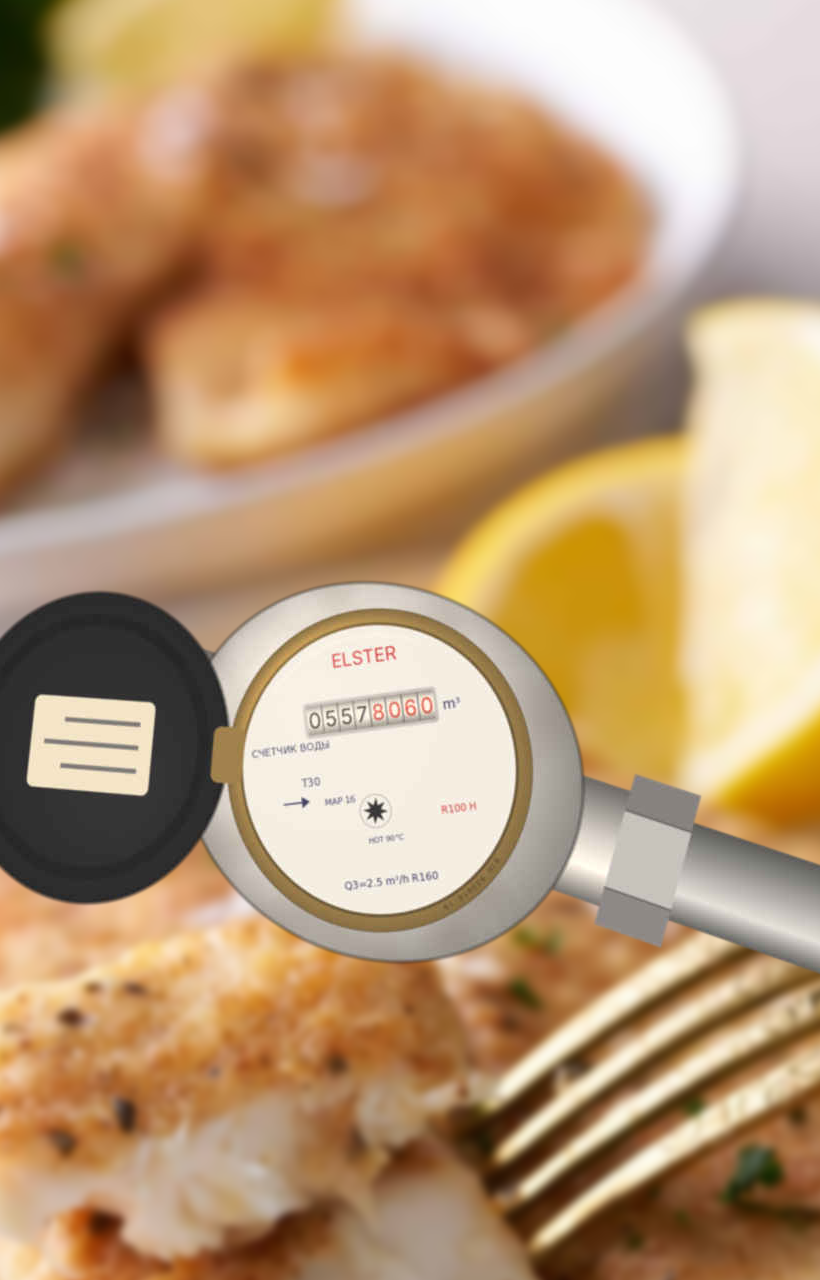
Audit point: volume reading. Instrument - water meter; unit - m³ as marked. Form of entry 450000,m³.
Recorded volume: 557.8060,m³
